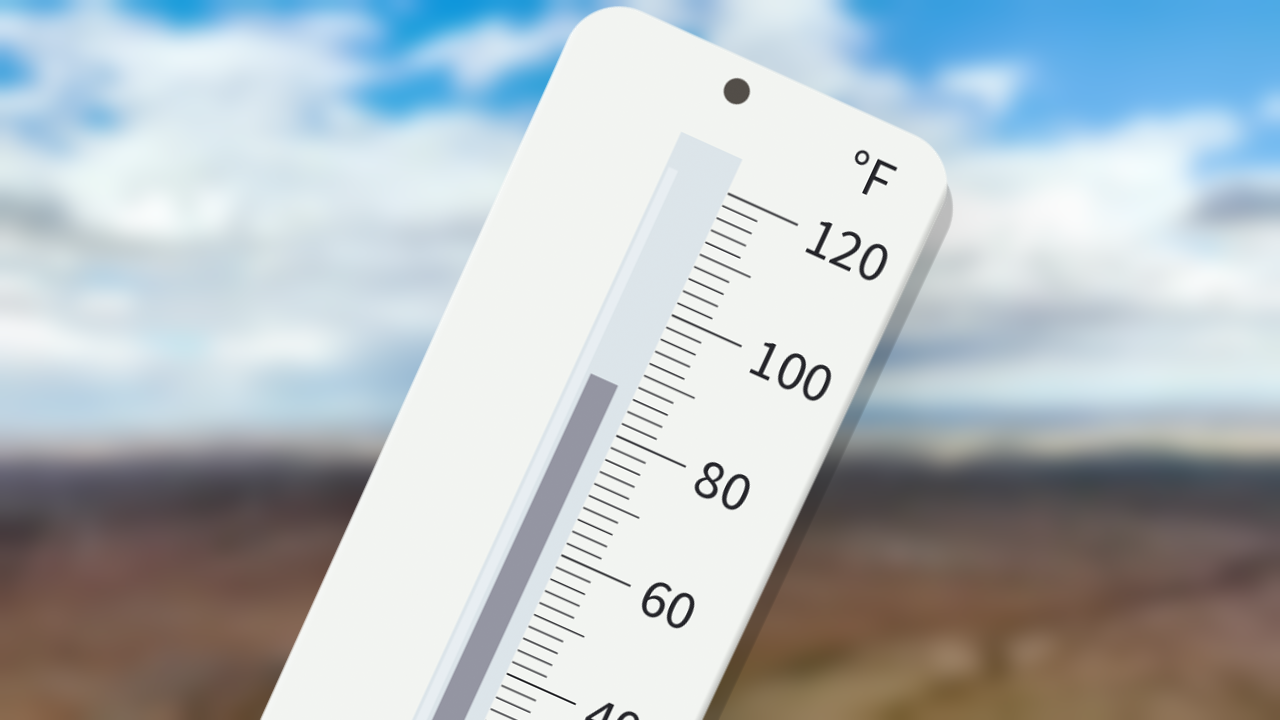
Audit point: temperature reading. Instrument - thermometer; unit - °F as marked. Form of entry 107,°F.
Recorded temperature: 87,°F
